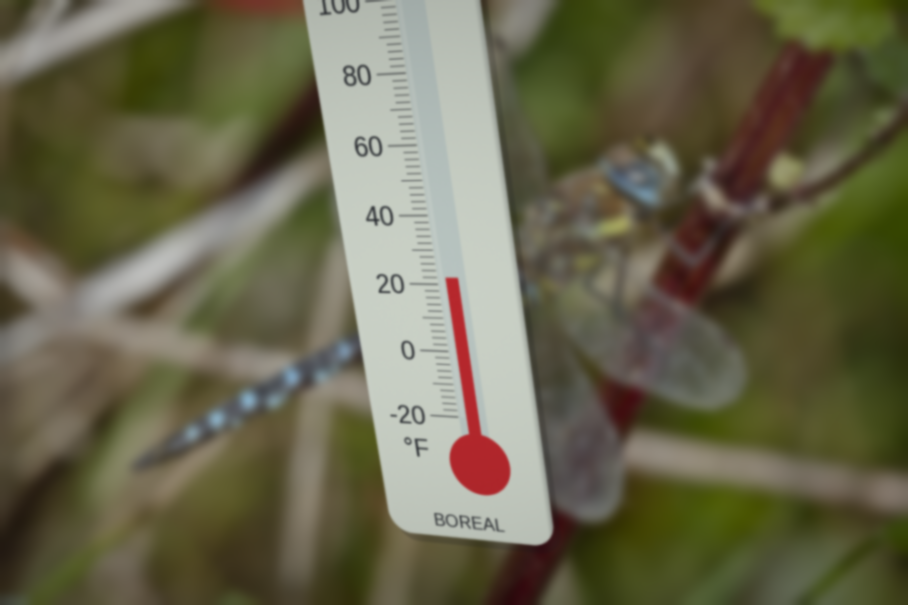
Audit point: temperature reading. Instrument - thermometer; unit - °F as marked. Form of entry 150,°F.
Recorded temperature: 22,°F
